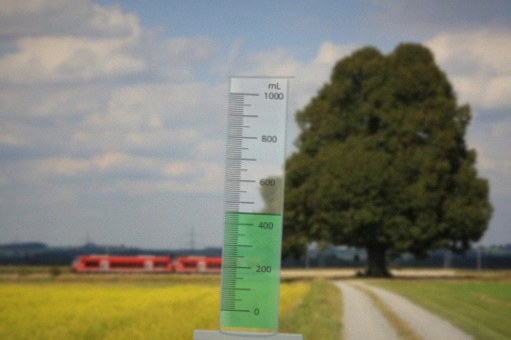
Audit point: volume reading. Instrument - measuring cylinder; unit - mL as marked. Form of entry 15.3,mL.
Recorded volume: 450,mL
